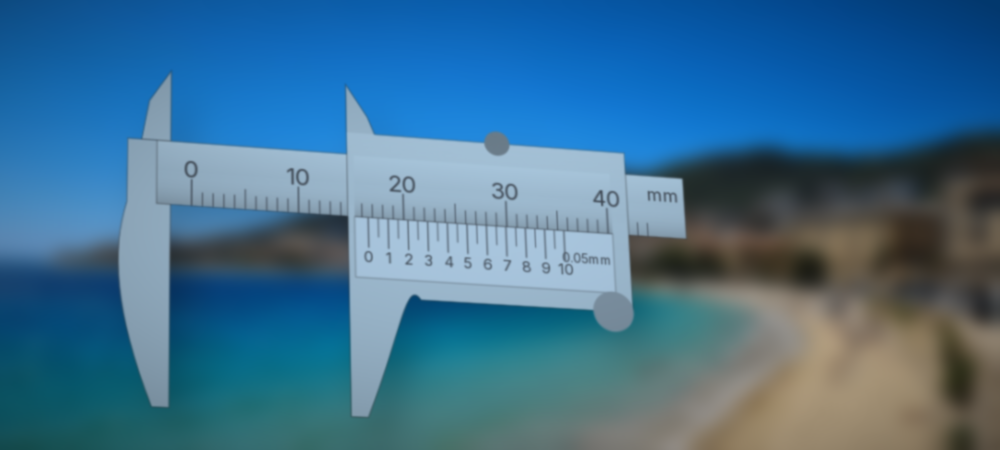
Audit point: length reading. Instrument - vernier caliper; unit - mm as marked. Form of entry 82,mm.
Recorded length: 16.6,mm
